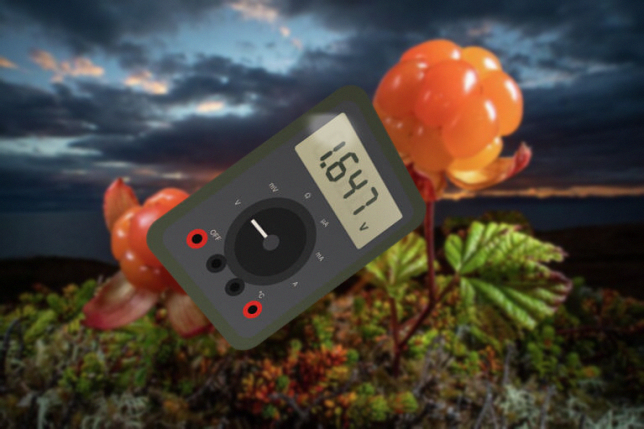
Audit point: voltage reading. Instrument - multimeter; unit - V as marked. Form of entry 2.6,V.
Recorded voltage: 1.647,V
